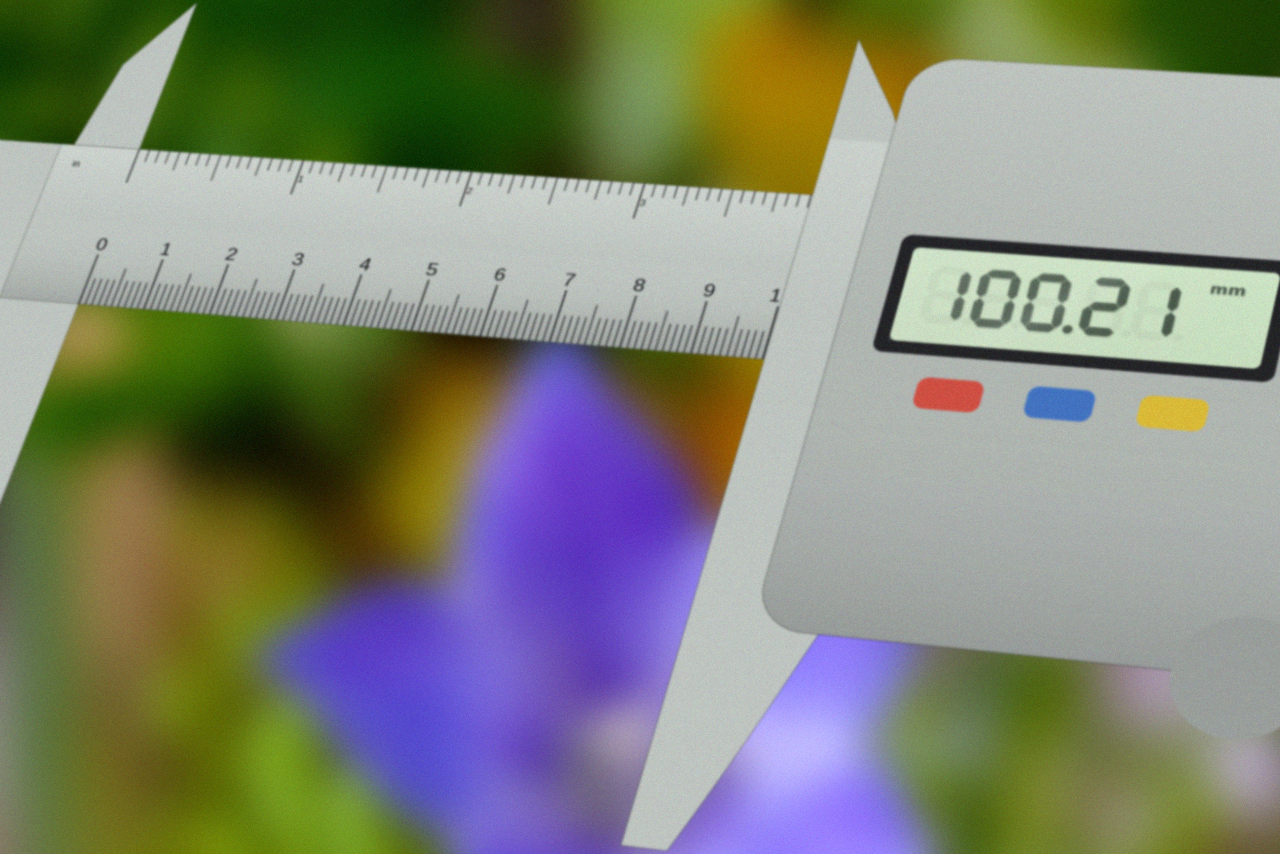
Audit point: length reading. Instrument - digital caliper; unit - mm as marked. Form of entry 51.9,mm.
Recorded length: 100.21,mm
